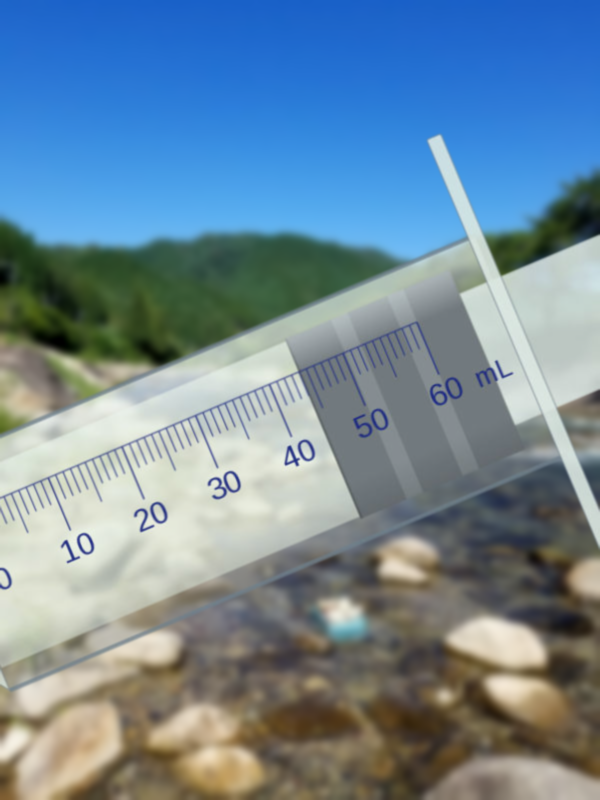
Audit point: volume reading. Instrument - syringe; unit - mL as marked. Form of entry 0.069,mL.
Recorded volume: 44,mL
